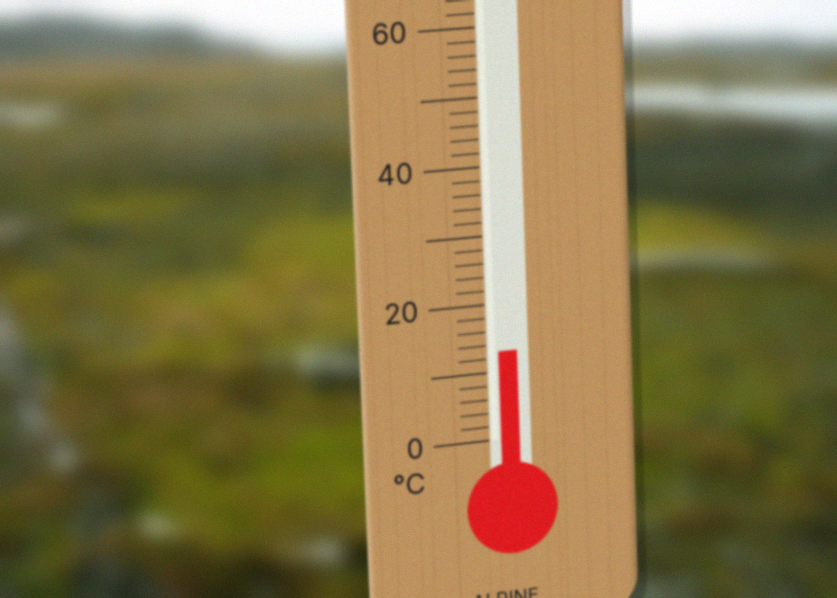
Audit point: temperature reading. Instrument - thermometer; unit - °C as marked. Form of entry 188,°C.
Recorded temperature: 13,°C
